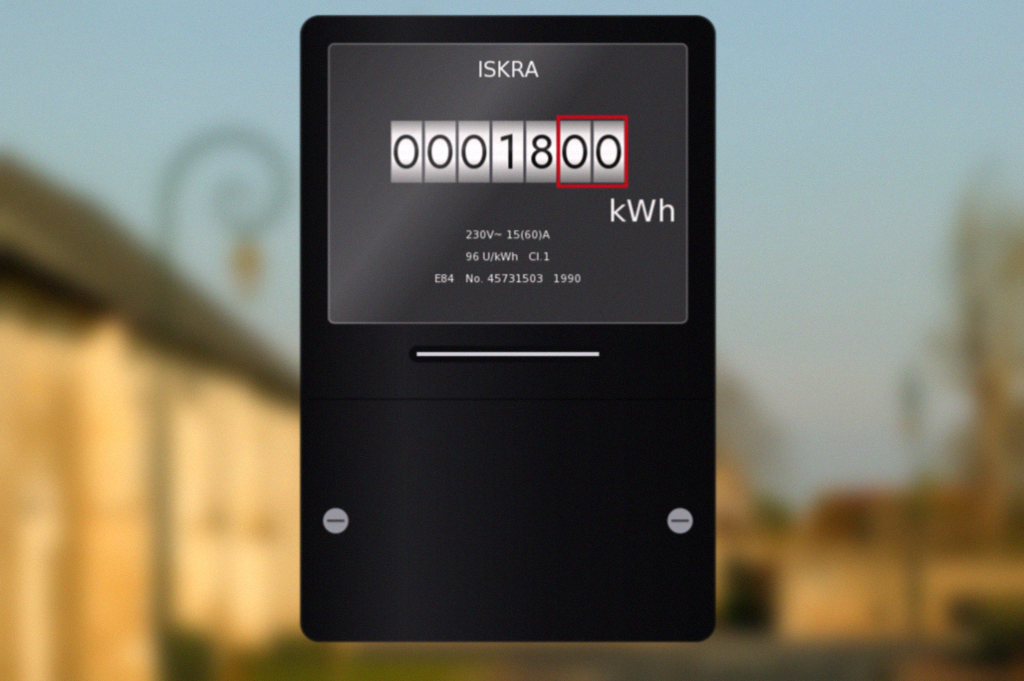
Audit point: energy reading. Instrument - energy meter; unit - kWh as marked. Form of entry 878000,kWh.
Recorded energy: 18.00,kWh
